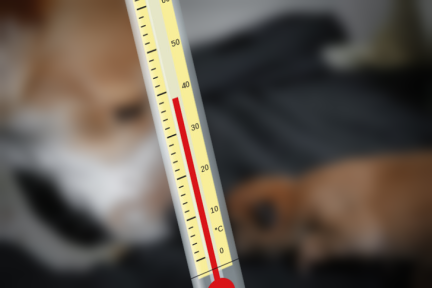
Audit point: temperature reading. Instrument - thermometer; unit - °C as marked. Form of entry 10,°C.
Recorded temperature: 38,°C
